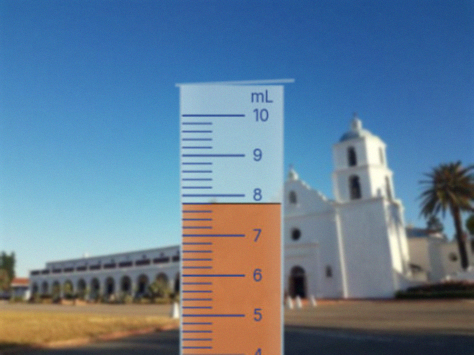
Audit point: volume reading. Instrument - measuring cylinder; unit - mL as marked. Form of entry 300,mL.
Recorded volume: 7.8,mL
